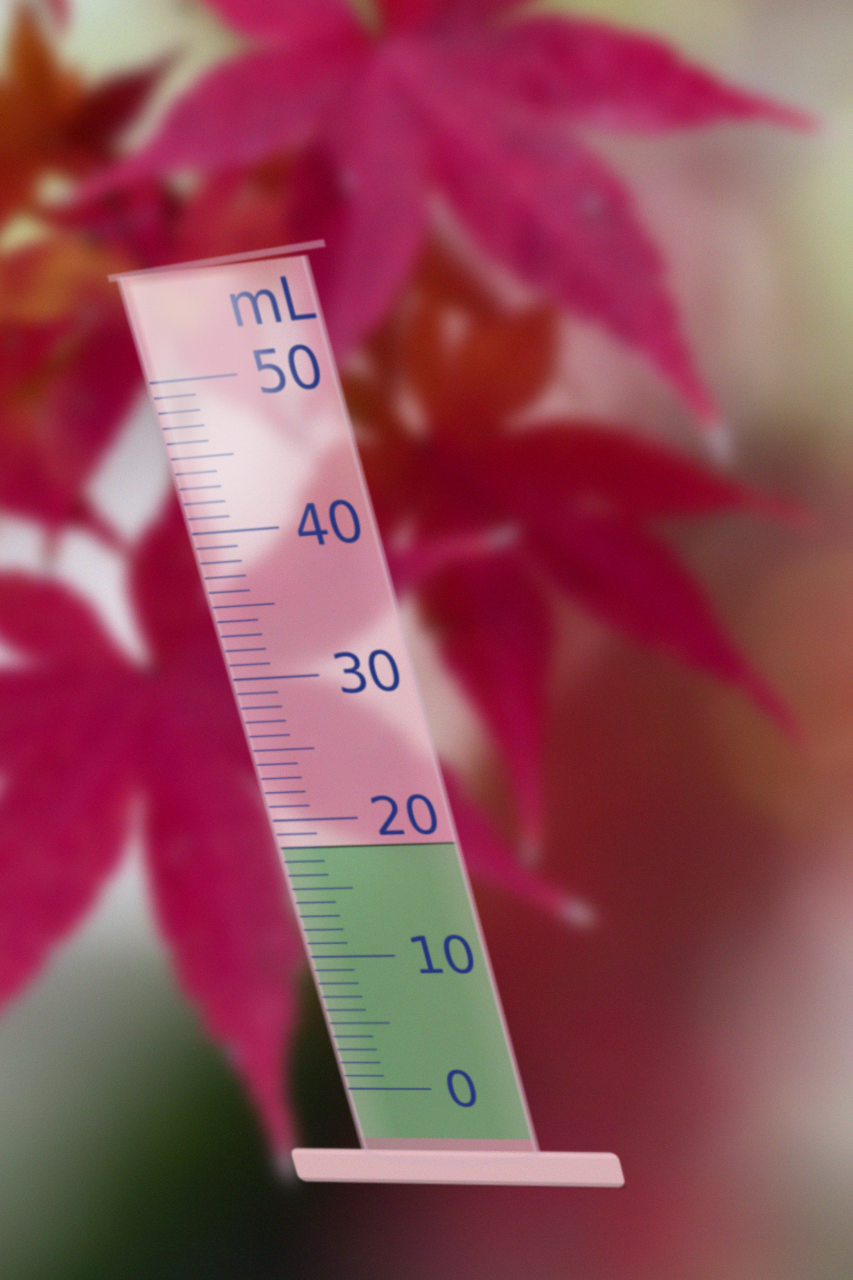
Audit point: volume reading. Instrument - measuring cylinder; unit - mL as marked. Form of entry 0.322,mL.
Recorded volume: 18,mL
